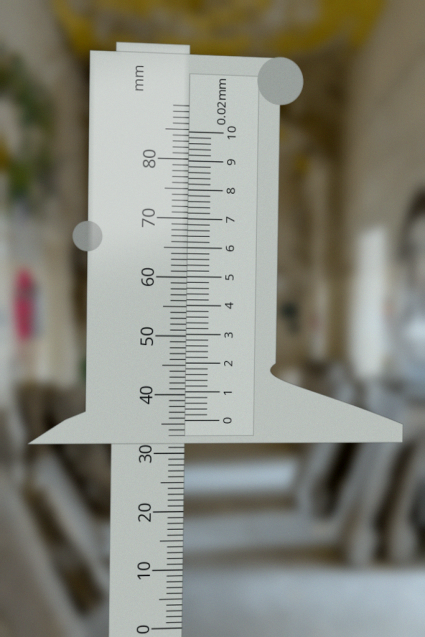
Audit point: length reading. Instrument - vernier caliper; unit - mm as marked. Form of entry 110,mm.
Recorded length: 35.6,mm
